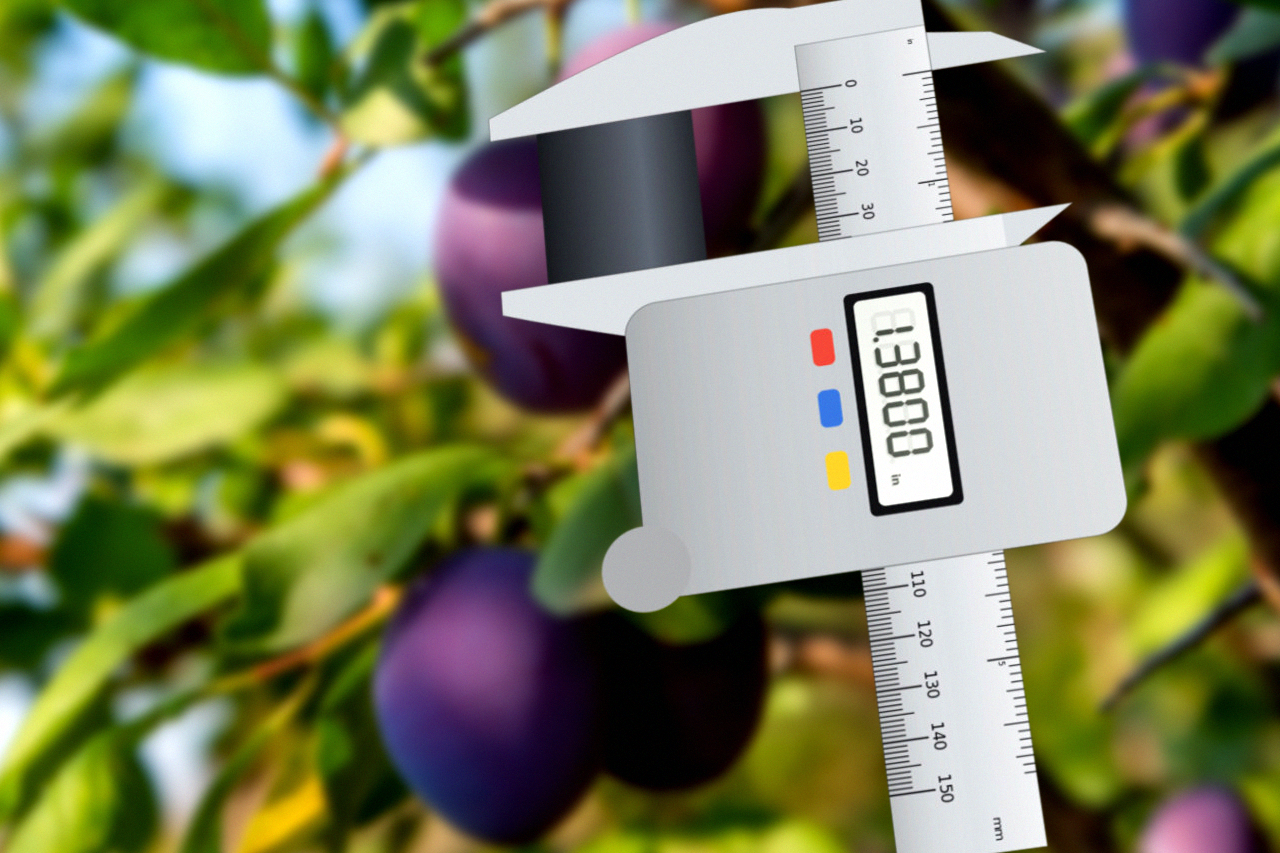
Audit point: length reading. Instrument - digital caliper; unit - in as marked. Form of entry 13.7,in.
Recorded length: 1.3800,in
